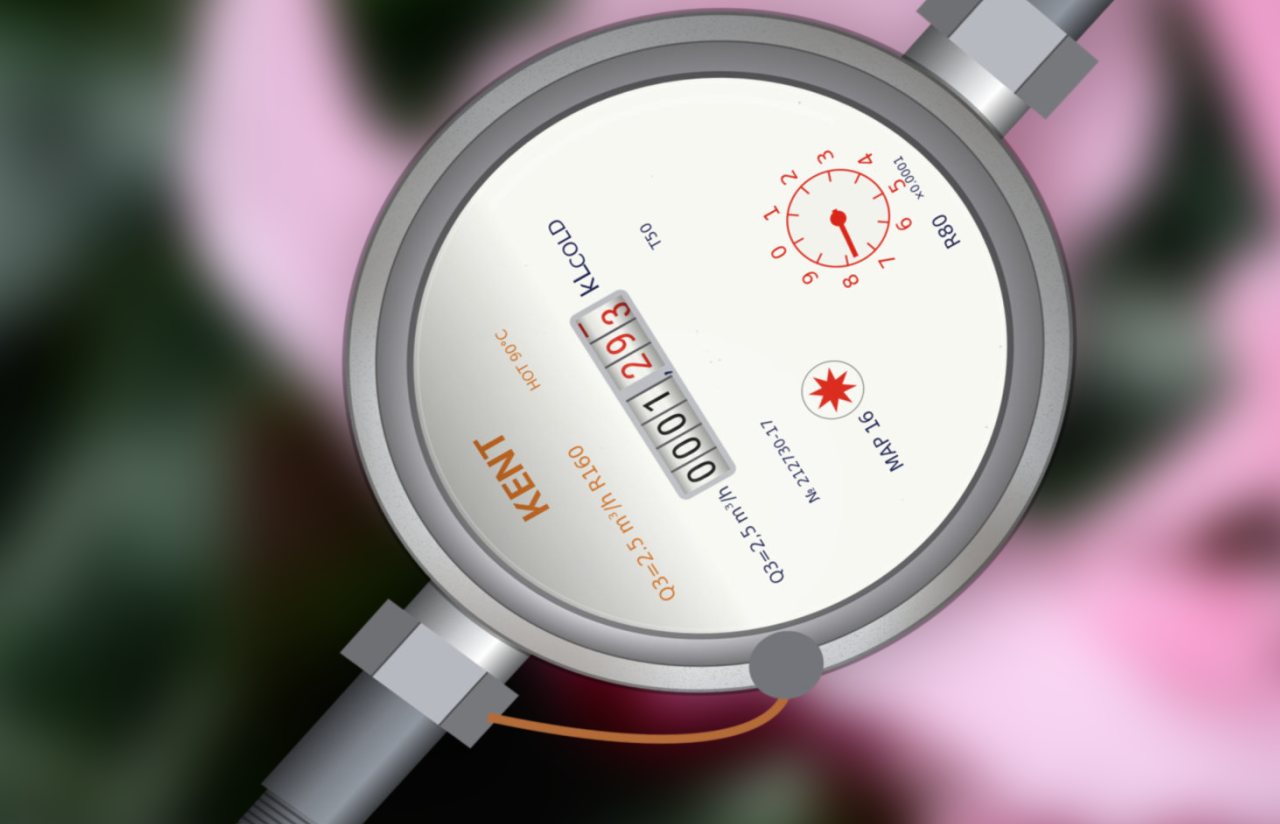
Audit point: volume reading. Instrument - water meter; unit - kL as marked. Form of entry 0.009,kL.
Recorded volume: 1.2927,kL
